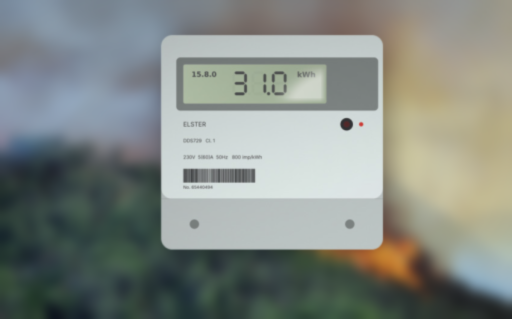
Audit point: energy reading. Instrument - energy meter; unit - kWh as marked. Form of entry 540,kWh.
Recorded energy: 31.0,kWh
